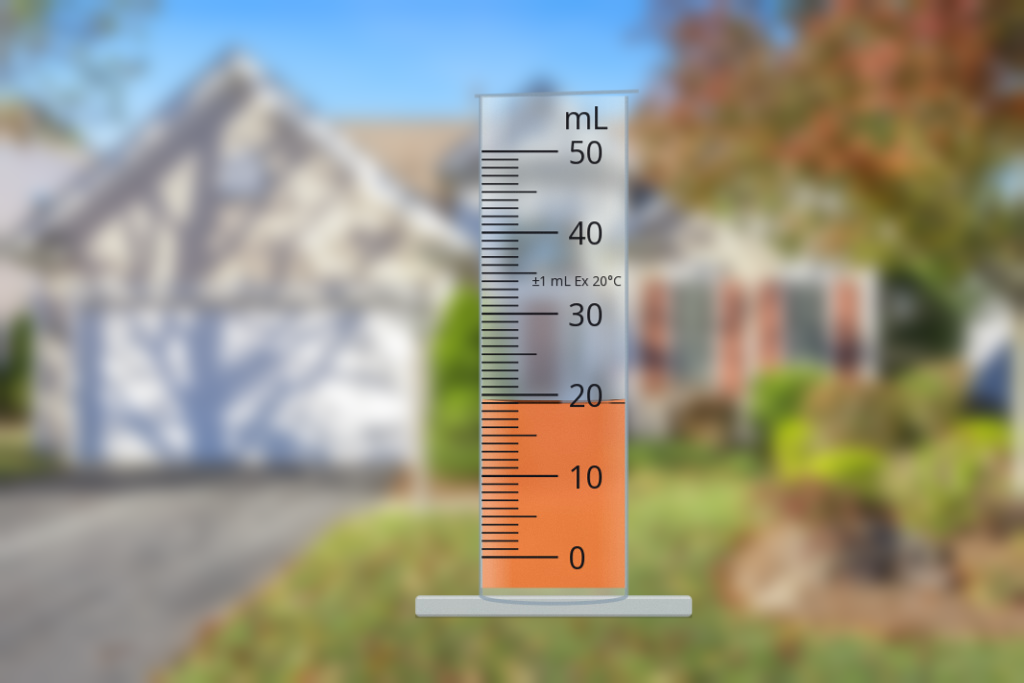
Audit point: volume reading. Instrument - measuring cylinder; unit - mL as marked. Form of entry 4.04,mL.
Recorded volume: 19,mL
